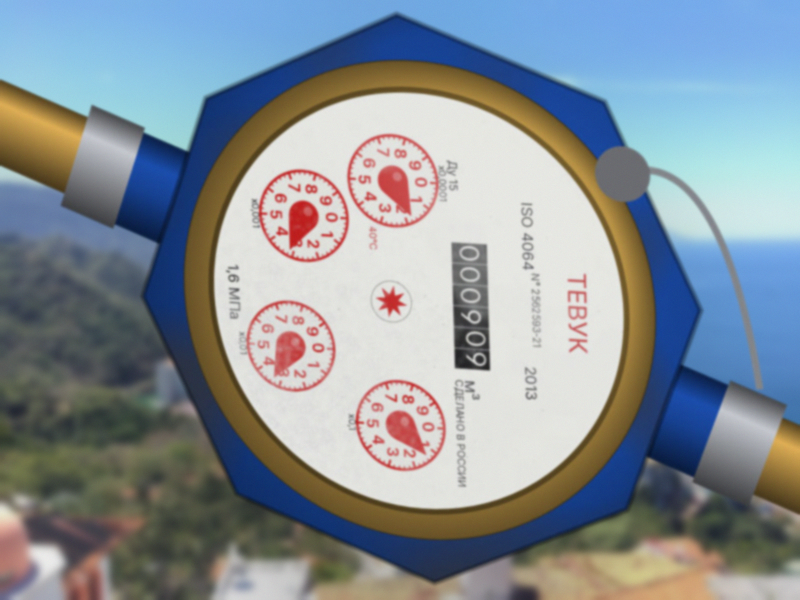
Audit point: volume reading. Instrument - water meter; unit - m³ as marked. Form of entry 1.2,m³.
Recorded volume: 909.1331,m³
